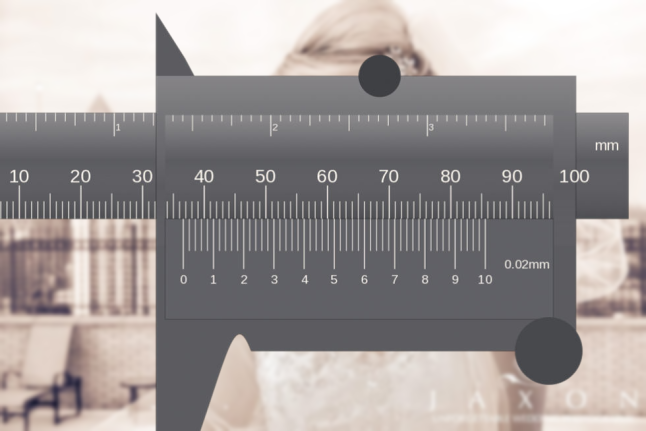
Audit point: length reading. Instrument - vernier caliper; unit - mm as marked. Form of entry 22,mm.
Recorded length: 36.6,mm
